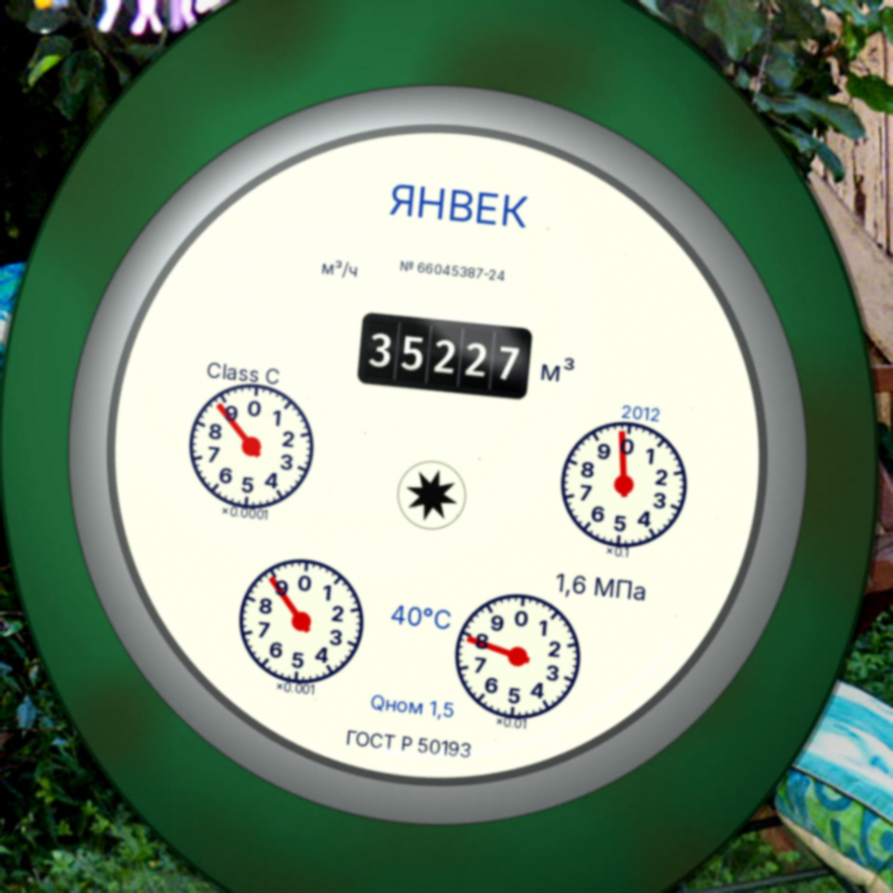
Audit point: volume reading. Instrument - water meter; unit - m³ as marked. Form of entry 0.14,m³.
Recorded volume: 35226.9788,m³
